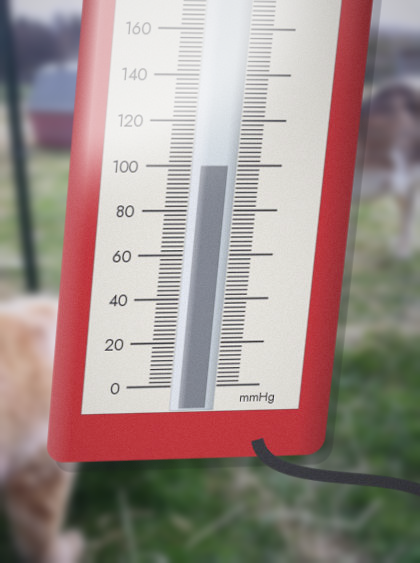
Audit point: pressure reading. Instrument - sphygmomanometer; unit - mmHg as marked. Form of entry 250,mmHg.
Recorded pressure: 100,mmHg
